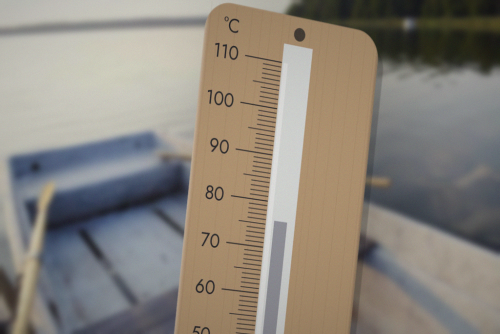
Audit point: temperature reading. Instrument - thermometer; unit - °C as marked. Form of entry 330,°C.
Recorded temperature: 76,°C
